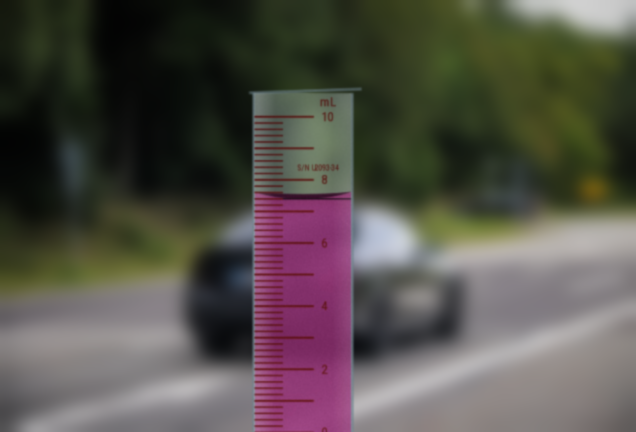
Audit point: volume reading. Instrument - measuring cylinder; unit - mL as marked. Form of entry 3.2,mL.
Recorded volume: 7.4,mL
